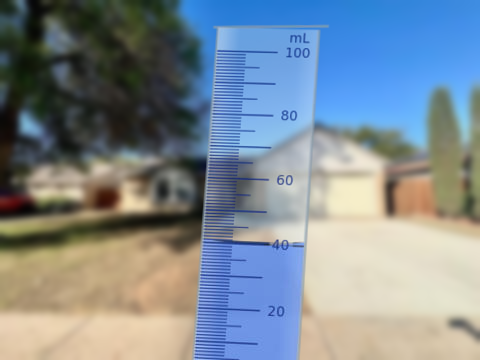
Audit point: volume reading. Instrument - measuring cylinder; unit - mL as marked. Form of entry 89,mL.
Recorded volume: 40,mL
